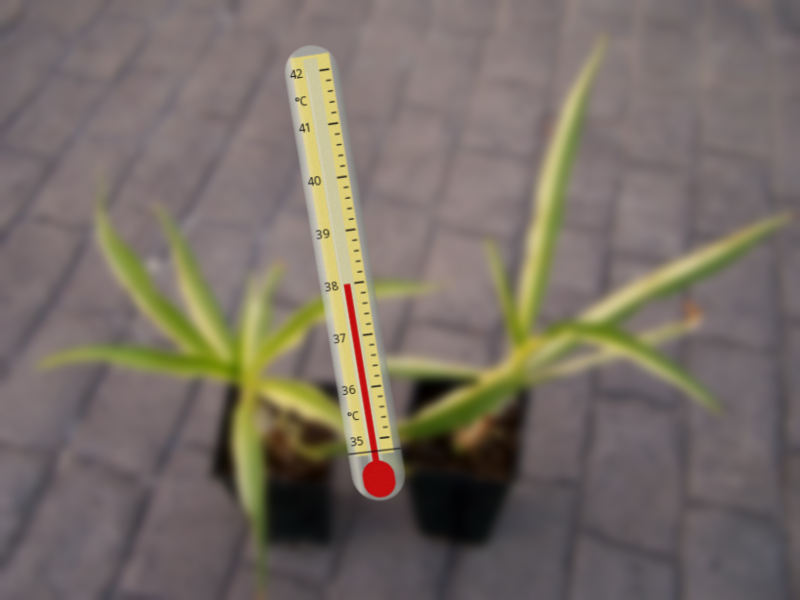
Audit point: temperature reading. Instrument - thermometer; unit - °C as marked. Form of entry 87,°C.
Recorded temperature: 38,°C
